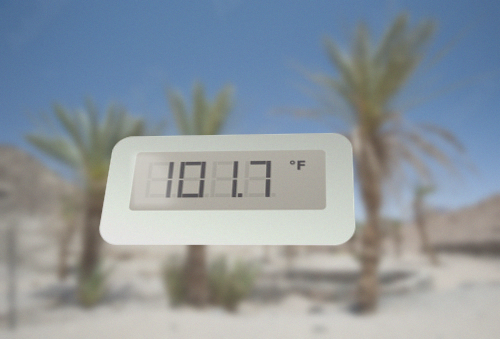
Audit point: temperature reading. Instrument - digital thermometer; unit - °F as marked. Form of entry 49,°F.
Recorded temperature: 101.7,°F
